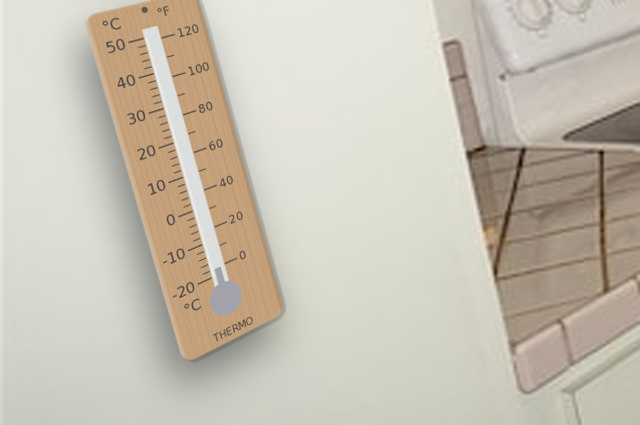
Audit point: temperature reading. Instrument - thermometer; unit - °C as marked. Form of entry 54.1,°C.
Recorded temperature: -18,°C
